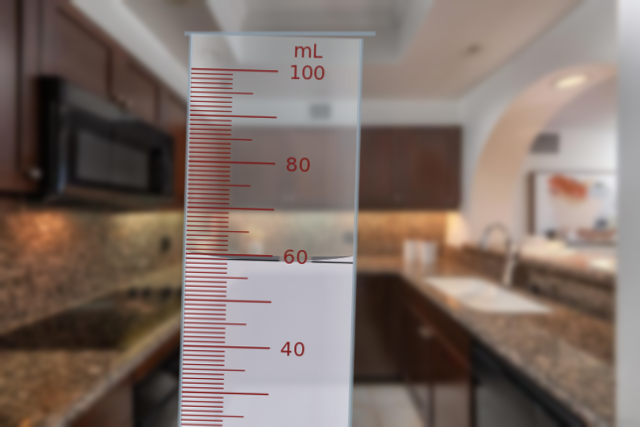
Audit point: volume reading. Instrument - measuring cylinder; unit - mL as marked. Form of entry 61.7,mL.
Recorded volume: 59,mL
